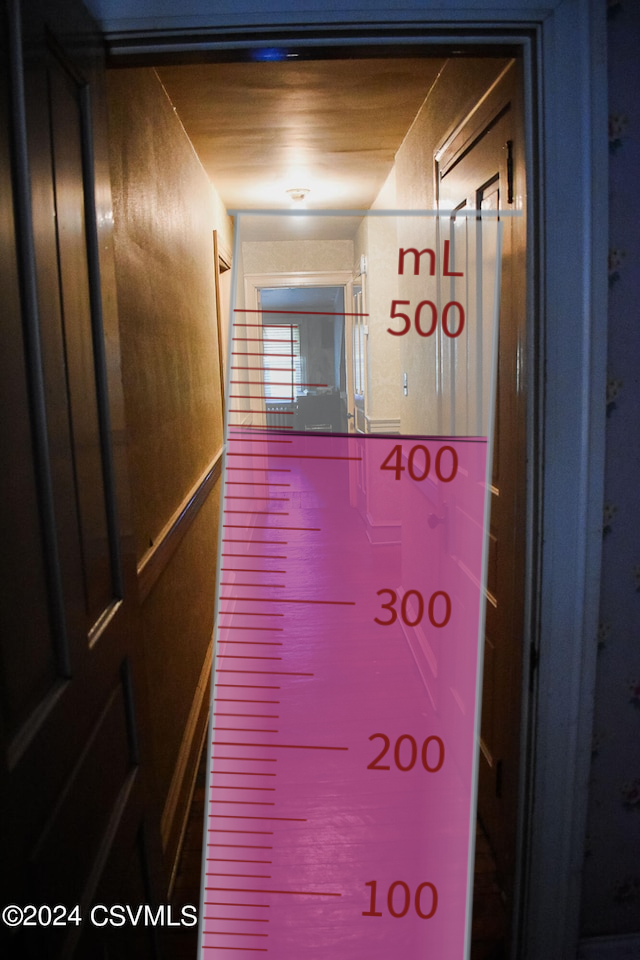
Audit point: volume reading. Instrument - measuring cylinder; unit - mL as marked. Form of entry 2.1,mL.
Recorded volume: 415,mL
